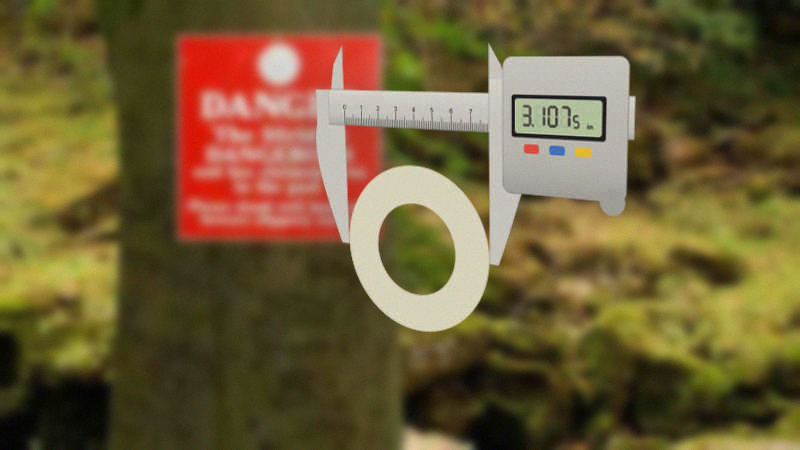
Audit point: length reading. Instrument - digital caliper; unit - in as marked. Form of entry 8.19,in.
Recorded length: 3.1075,in
